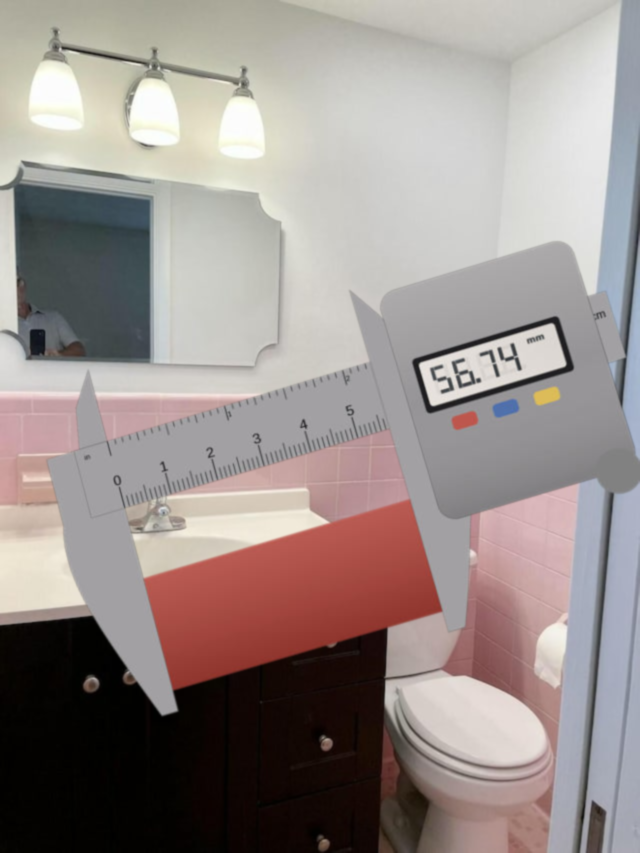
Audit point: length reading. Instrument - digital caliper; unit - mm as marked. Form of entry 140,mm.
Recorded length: 56.74,mm
